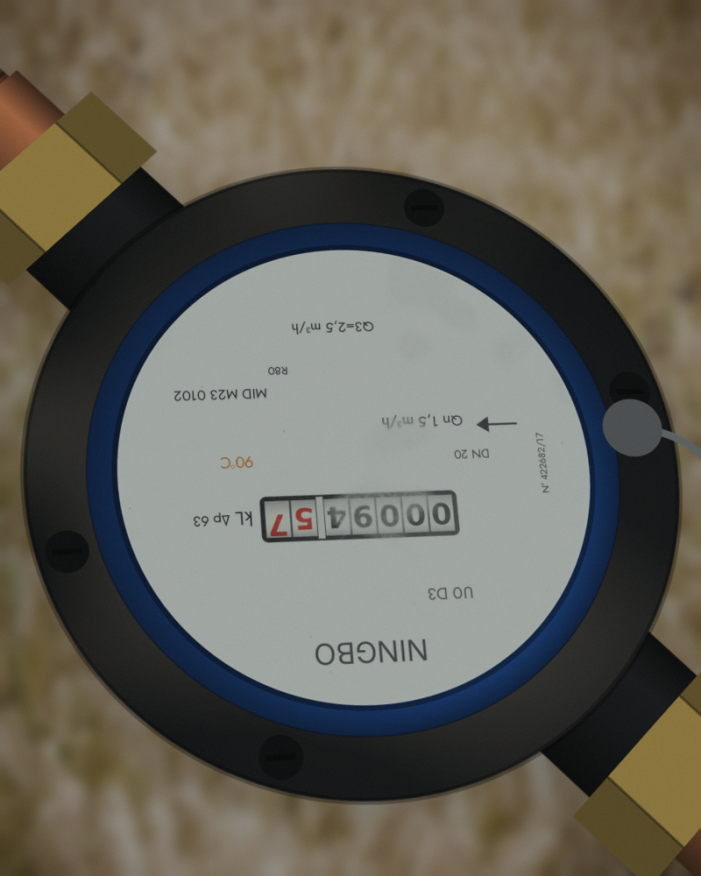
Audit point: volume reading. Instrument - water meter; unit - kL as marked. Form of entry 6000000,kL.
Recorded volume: 94.57,kL
